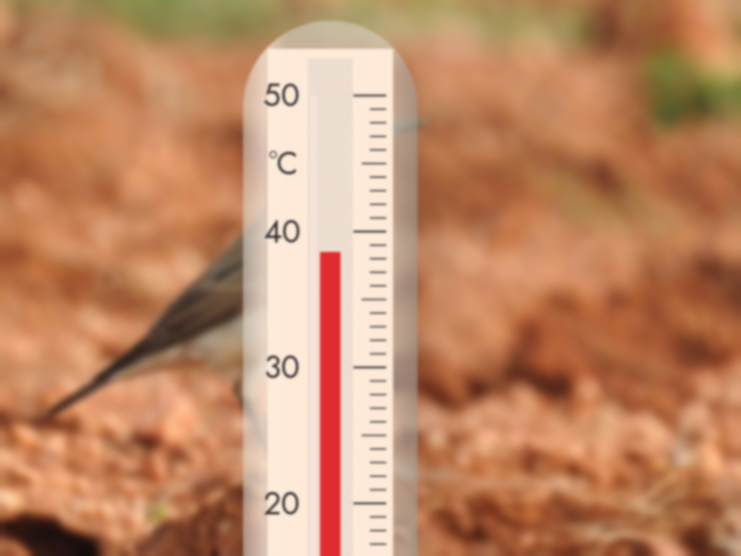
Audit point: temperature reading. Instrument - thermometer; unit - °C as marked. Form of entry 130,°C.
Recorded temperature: 38.5,°C
